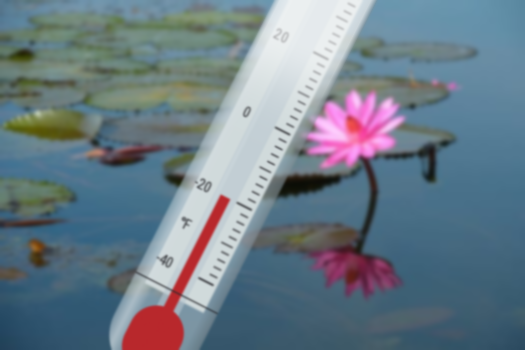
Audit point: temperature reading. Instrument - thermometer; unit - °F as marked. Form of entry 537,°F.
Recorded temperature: -20,°F
